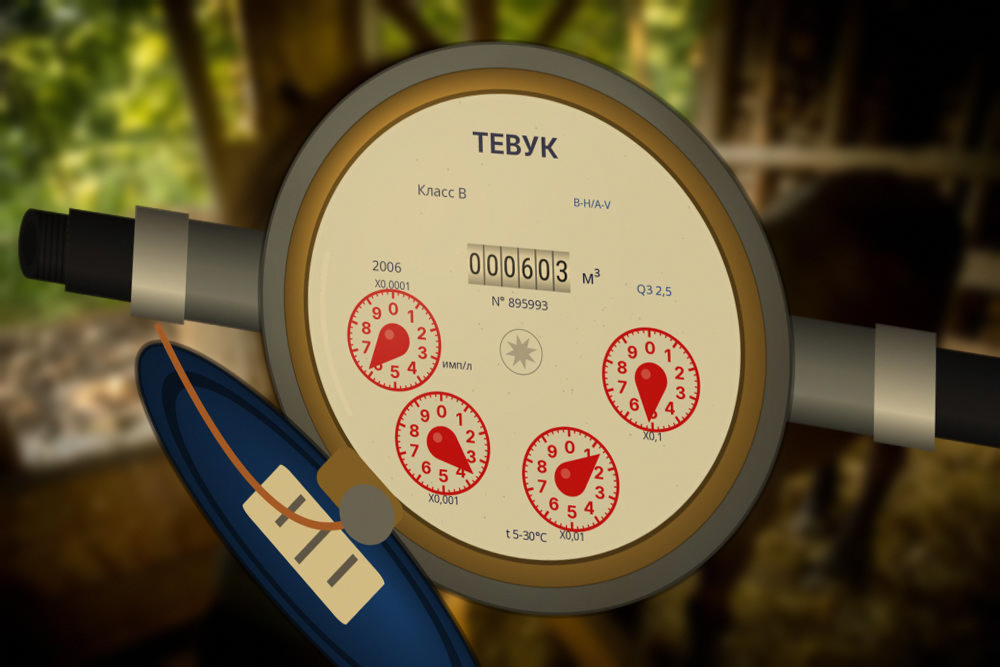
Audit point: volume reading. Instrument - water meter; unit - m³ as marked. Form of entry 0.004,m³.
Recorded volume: 603.5136,m³
